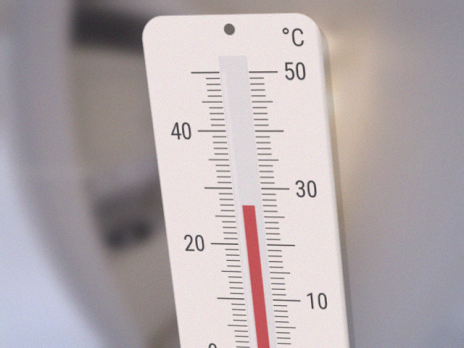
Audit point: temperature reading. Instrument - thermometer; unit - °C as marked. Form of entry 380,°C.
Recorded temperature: 27,°C
